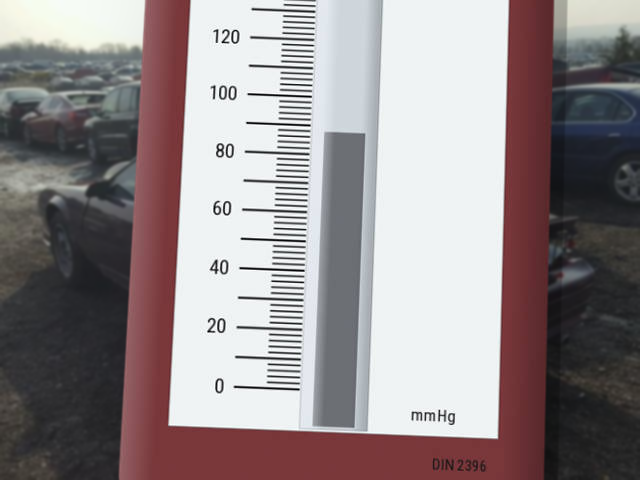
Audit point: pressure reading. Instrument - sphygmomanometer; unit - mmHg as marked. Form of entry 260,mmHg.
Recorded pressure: 88,mmHg
